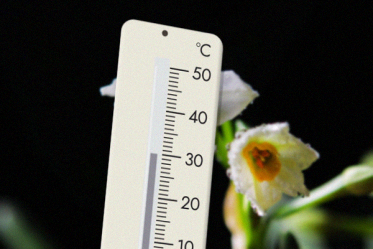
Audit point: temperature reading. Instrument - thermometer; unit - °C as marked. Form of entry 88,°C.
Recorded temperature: 30,°C
